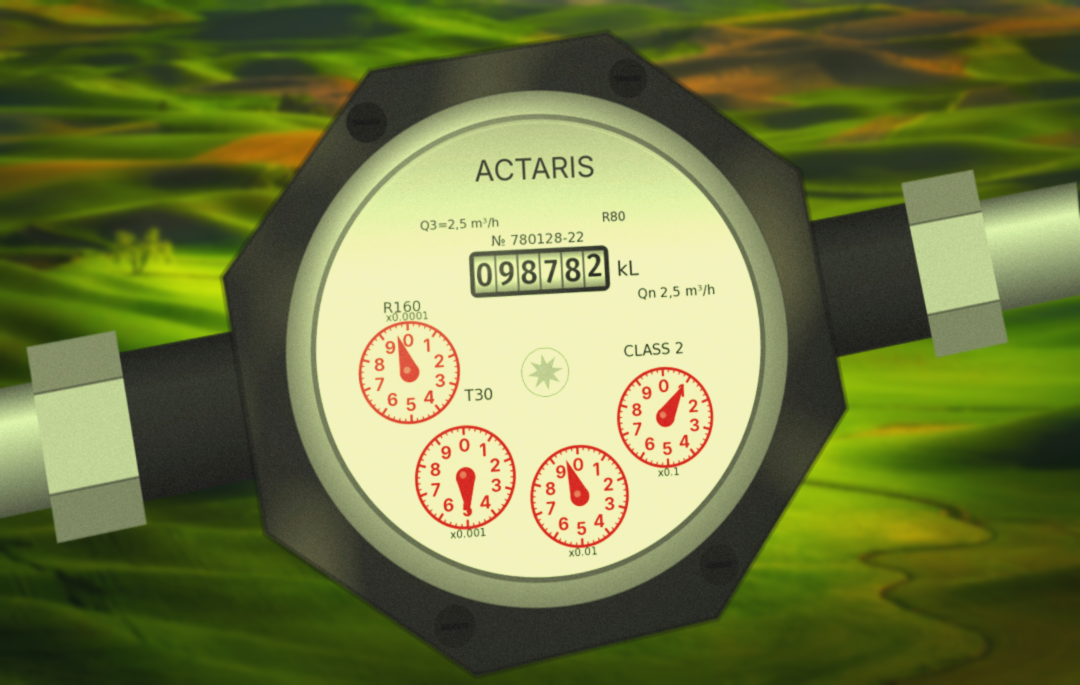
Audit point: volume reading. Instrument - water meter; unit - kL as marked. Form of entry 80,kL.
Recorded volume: 98782.0949,kL
